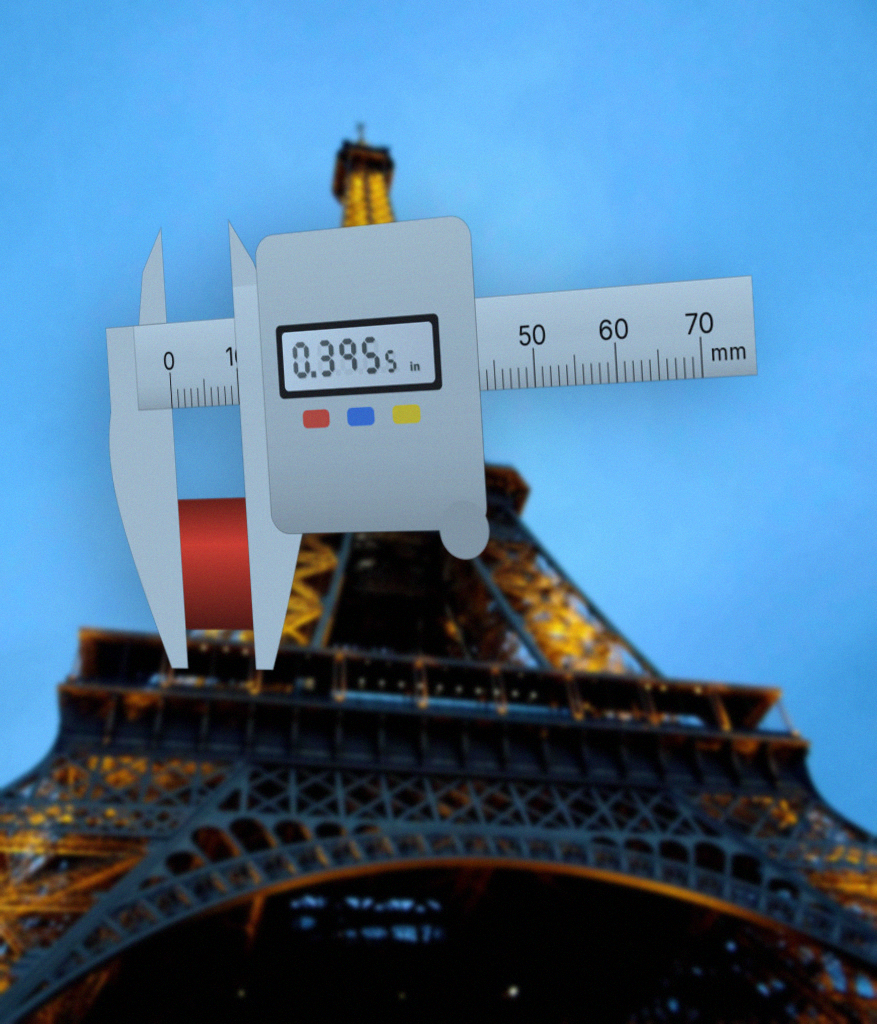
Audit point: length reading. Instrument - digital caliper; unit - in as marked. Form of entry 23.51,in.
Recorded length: 0.3955,in
